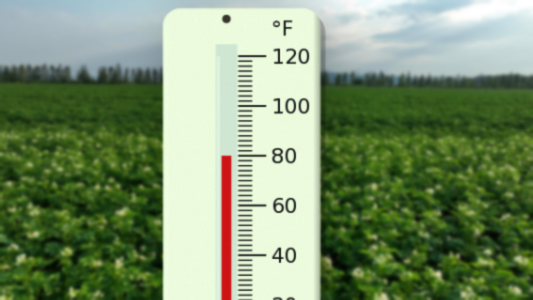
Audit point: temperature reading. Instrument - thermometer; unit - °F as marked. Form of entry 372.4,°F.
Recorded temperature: 80,°F
